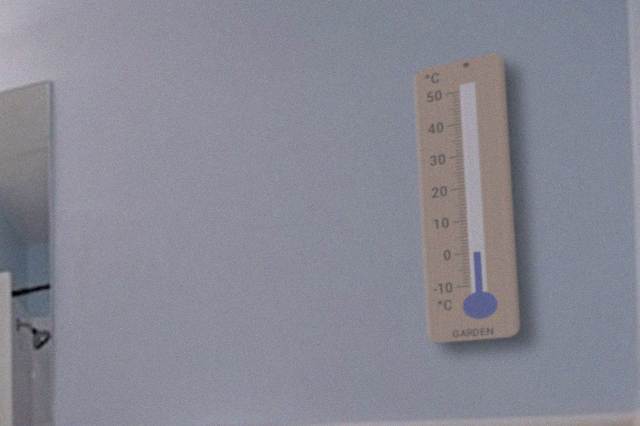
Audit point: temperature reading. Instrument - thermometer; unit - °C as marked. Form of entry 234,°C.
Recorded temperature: 0,°C
